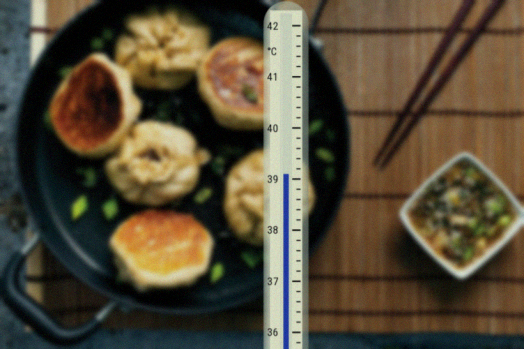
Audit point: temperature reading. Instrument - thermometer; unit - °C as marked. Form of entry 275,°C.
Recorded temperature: 39.1,°C
